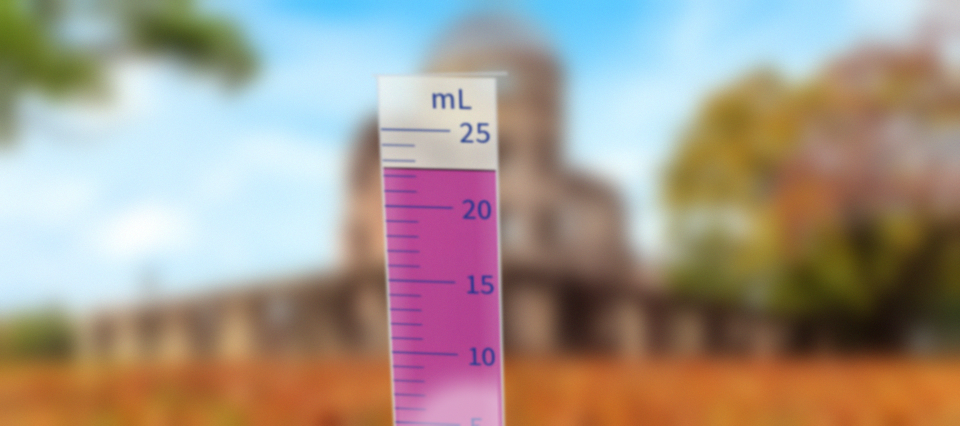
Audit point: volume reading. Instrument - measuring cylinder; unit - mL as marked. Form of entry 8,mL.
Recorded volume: 22.5,mL
